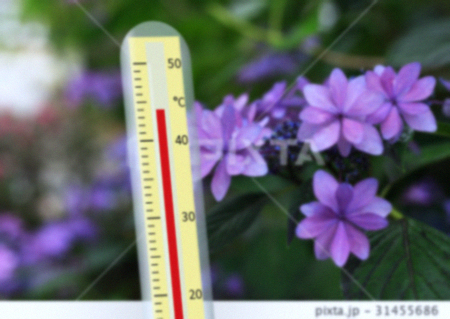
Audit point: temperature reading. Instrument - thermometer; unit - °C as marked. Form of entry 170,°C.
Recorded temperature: 44,°C
